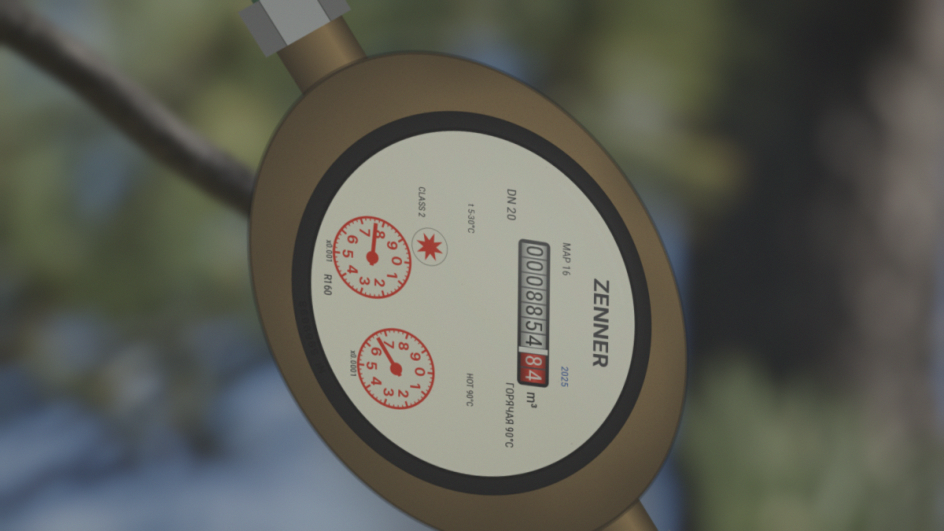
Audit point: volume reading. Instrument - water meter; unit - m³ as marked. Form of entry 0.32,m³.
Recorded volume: 8854.8476,m³
